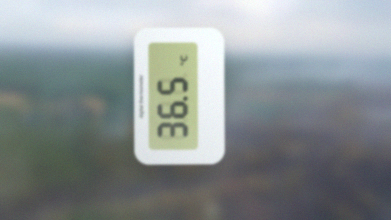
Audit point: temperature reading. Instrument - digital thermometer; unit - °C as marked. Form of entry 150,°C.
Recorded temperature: 36.5,°C
